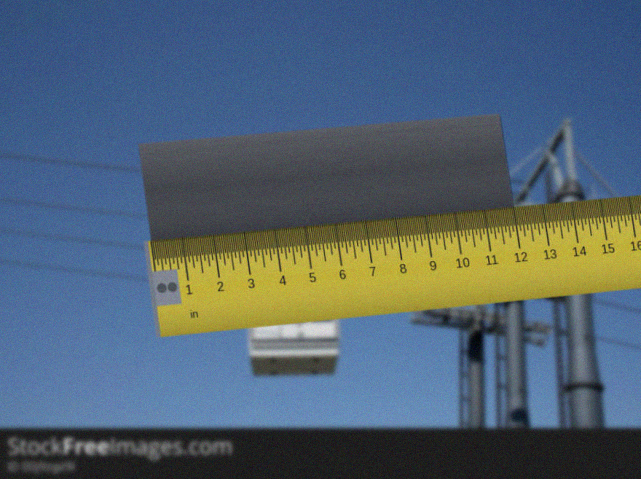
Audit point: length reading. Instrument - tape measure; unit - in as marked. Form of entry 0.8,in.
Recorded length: 12,in
